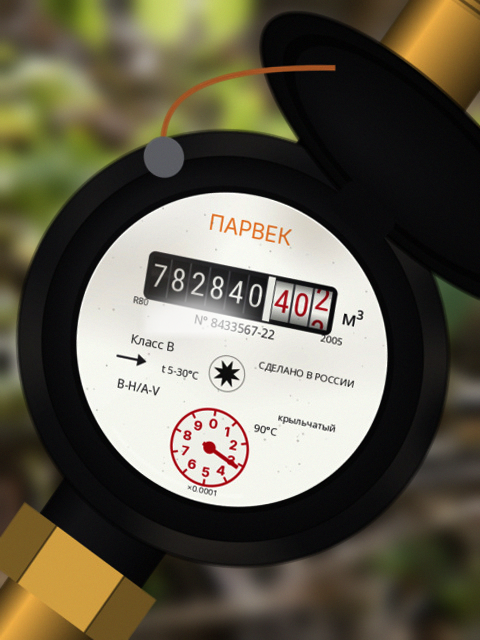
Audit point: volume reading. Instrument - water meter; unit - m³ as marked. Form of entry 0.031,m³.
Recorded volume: 782840.4023,m³
